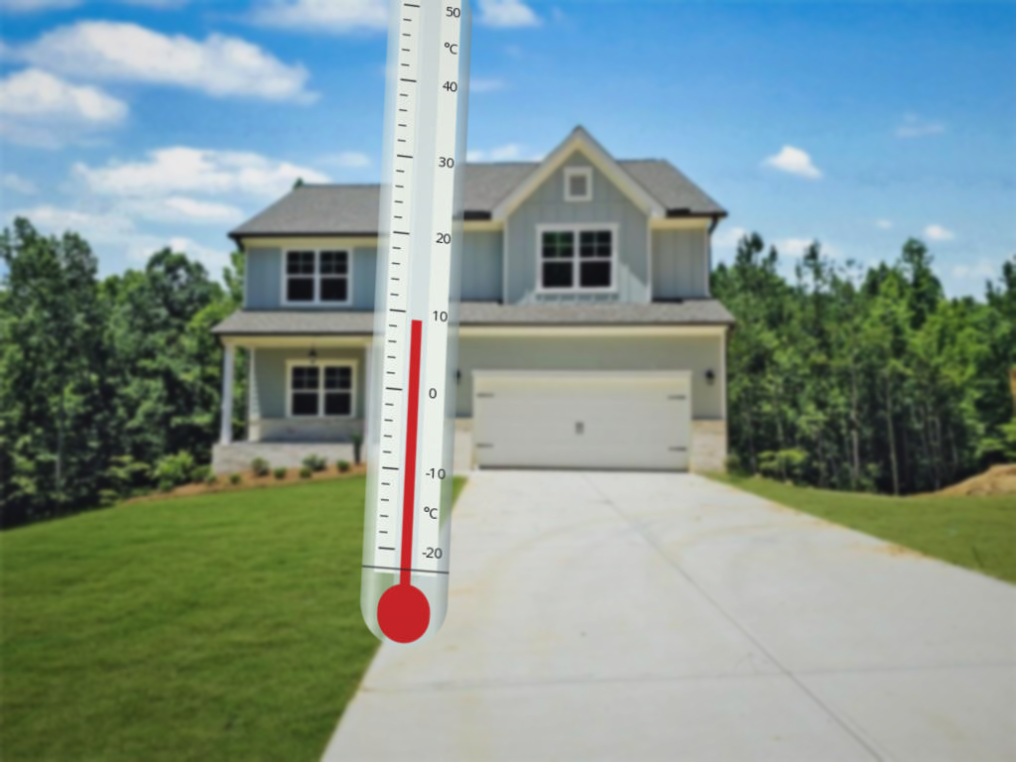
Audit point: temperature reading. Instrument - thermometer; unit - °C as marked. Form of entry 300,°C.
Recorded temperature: 9,°C
